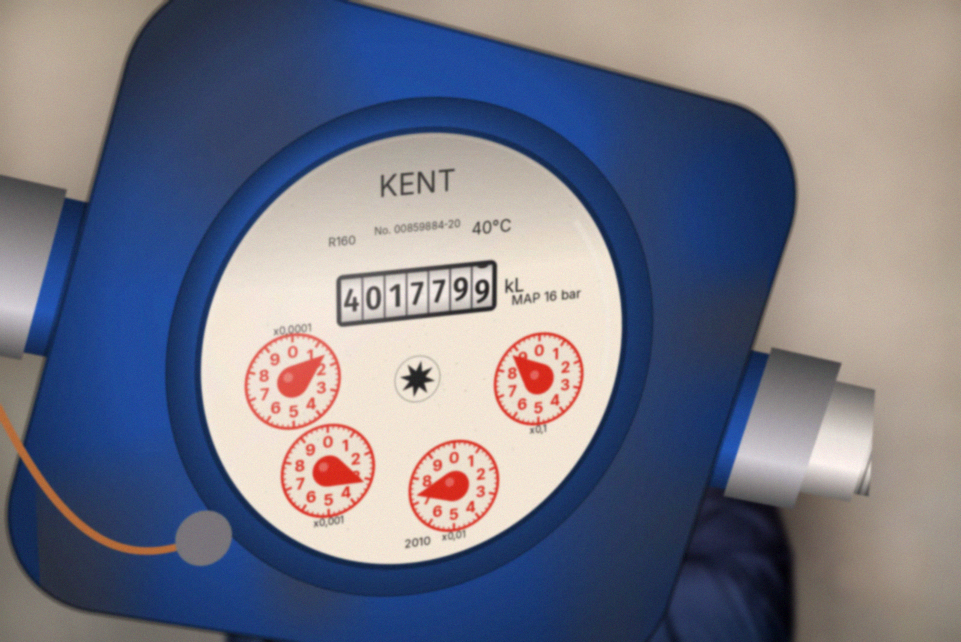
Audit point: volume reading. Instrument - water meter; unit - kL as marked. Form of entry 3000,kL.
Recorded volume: 4017798.8731,kL
